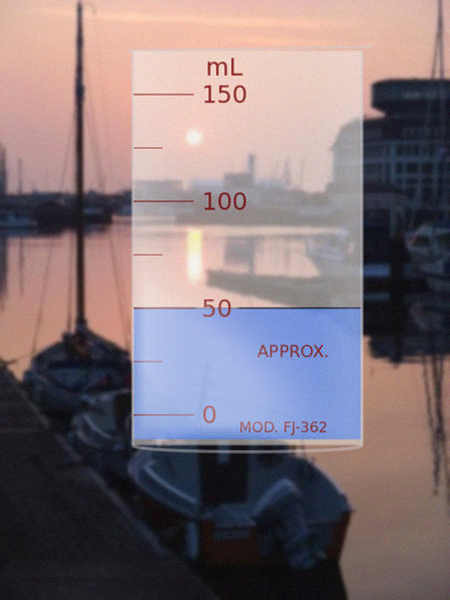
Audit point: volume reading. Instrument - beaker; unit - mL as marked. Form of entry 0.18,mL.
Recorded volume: 50,mL
